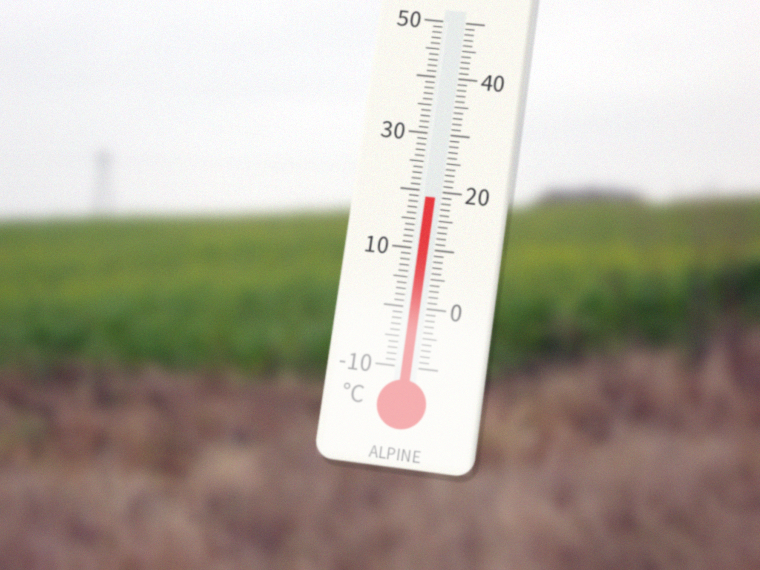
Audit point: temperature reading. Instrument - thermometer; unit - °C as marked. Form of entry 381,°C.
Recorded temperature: 19,°C
